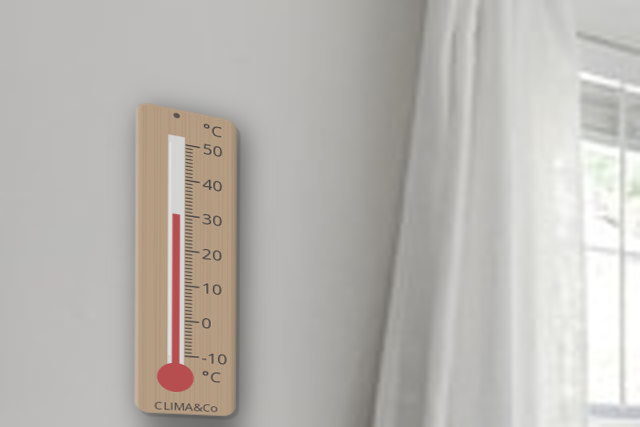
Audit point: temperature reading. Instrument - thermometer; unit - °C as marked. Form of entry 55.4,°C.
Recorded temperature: 30,°C
